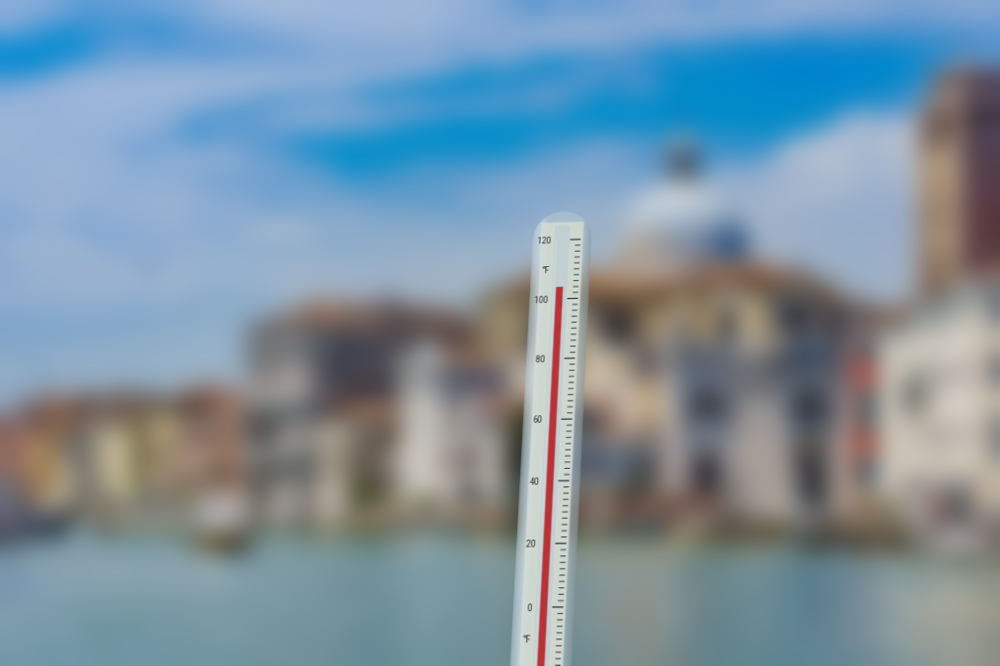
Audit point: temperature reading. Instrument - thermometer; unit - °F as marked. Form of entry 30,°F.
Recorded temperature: 104,°F
